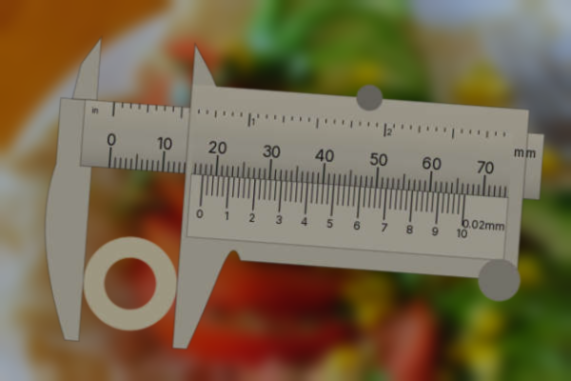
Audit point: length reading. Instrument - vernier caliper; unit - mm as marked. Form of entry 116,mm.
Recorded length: 17.5,mm
